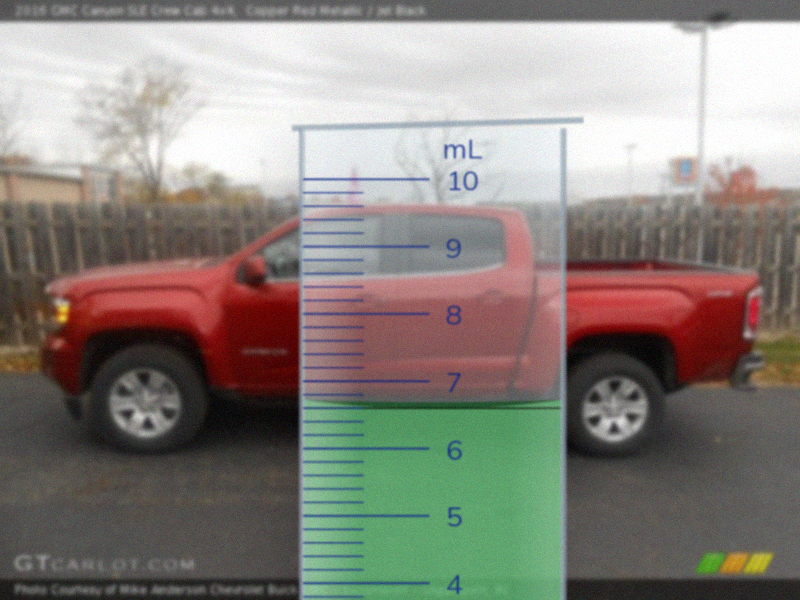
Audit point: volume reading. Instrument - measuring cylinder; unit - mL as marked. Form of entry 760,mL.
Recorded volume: 6.6,mL
